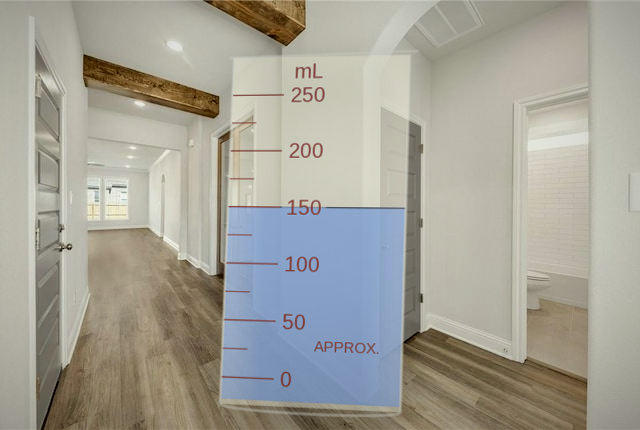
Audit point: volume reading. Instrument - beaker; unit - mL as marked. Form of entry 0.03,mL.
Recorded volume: 150,mL
